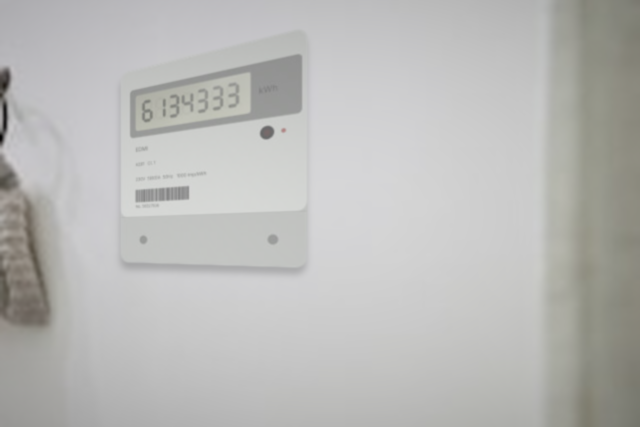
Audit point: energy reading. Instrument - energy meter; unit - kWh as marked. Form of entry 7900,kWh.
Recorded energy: 6134333,kWh
